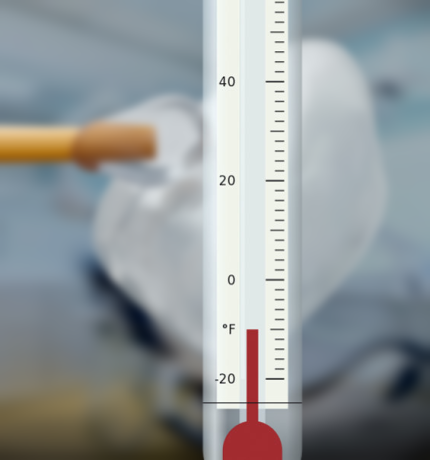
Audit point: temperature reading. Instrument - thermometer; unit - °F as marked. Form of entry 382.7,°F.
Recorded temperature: -10,°F
